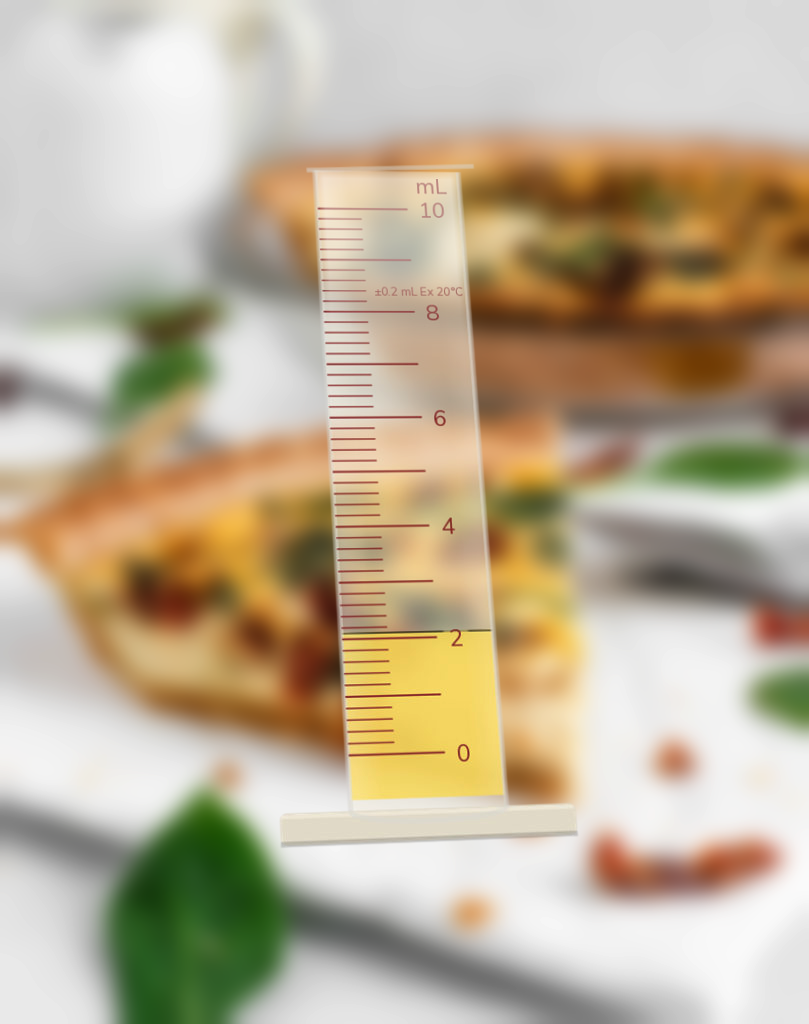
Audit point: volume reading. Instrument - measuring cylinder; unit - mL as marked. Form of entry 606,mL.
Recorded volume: 2.1,mL
